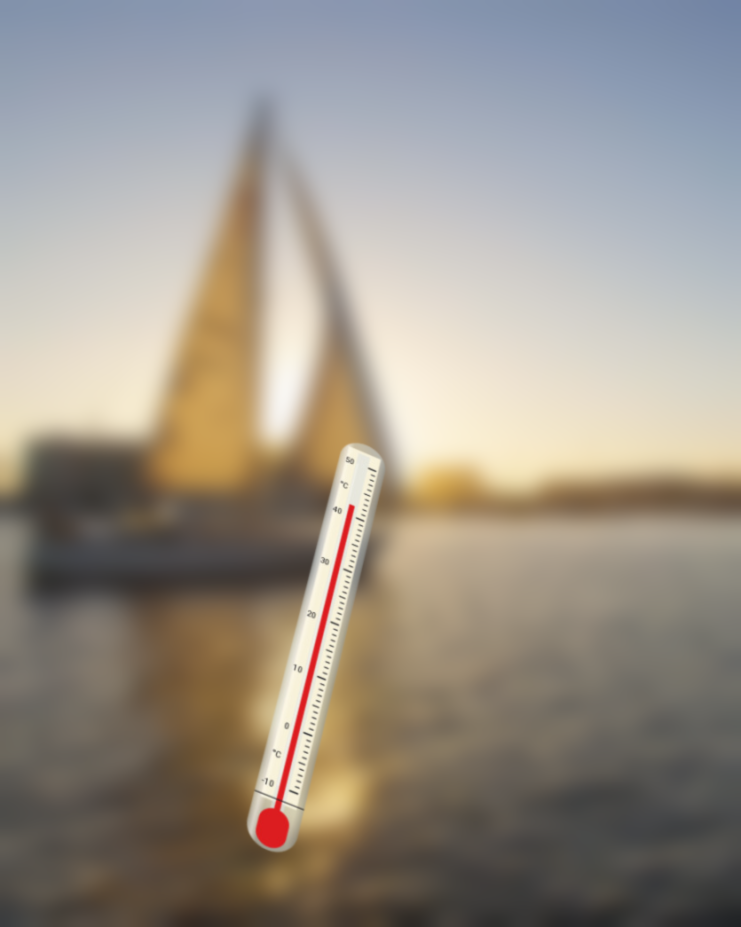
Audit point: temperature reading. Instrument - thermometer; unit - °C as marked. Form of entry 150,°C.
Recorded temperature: 42,°C
